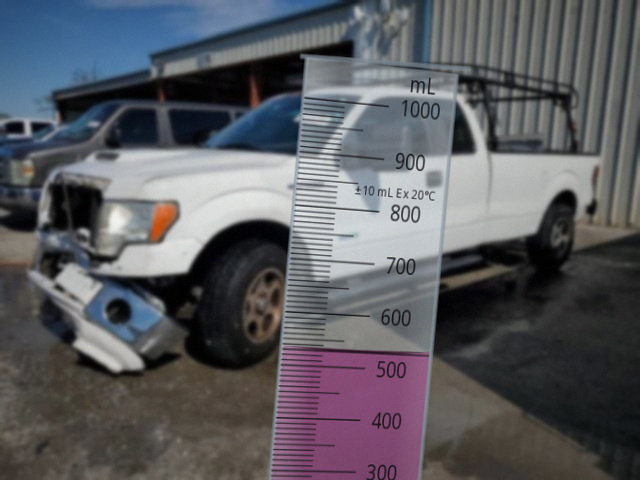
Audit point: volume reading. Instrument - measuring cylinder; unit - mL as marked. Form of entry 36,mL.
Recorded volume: 530,mL
